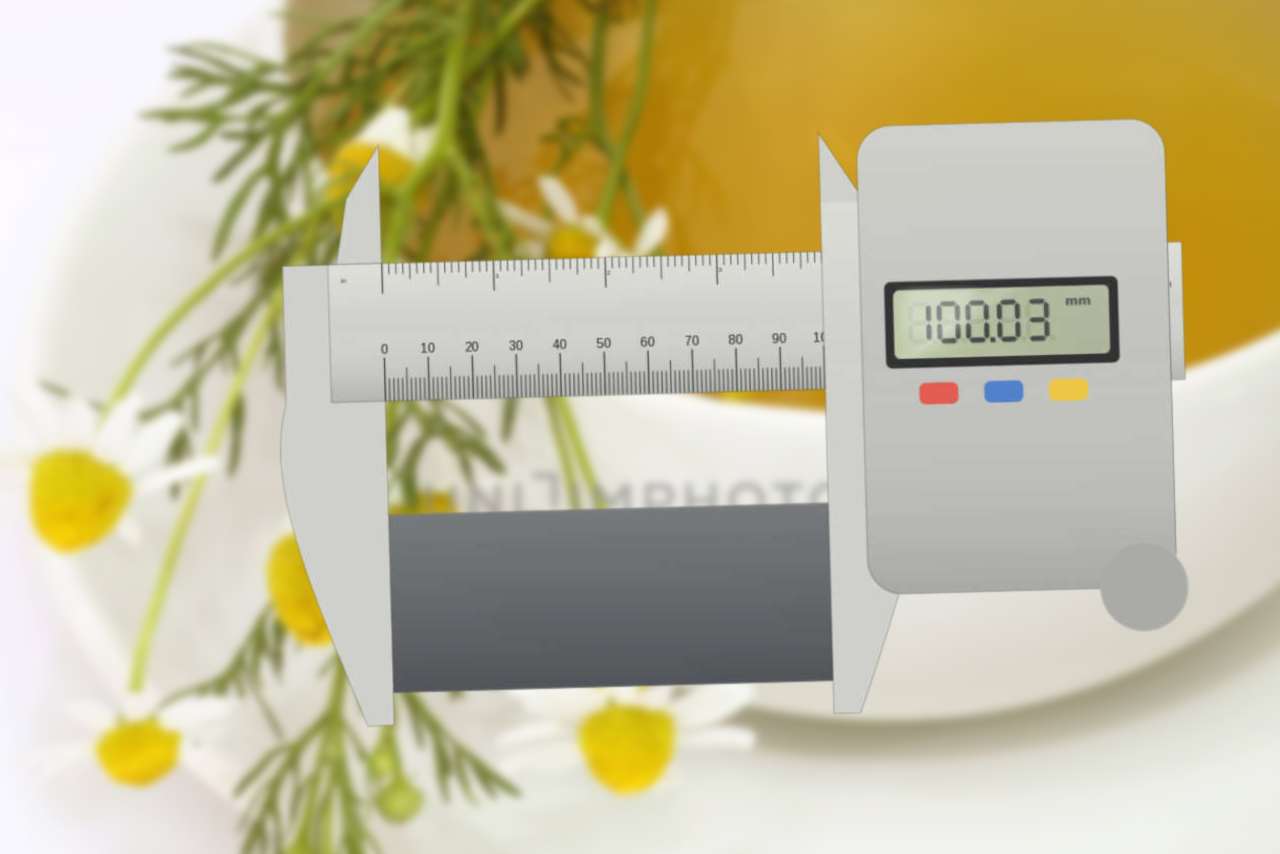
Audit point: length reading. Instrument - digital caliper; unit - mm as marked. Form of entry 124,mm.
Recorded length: 100.03,mm
